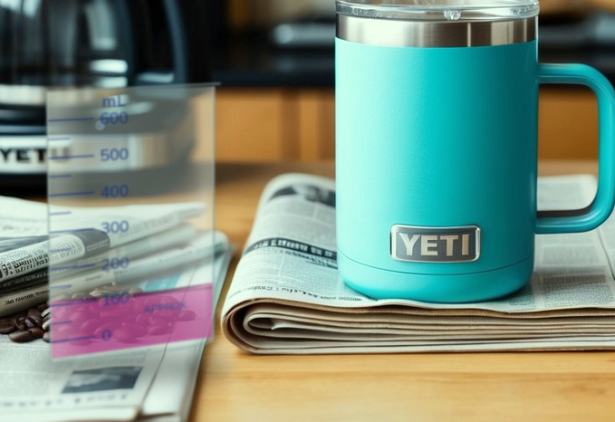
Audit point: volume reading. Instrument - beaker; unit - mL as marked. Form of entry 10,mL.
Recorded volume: 100,mL
